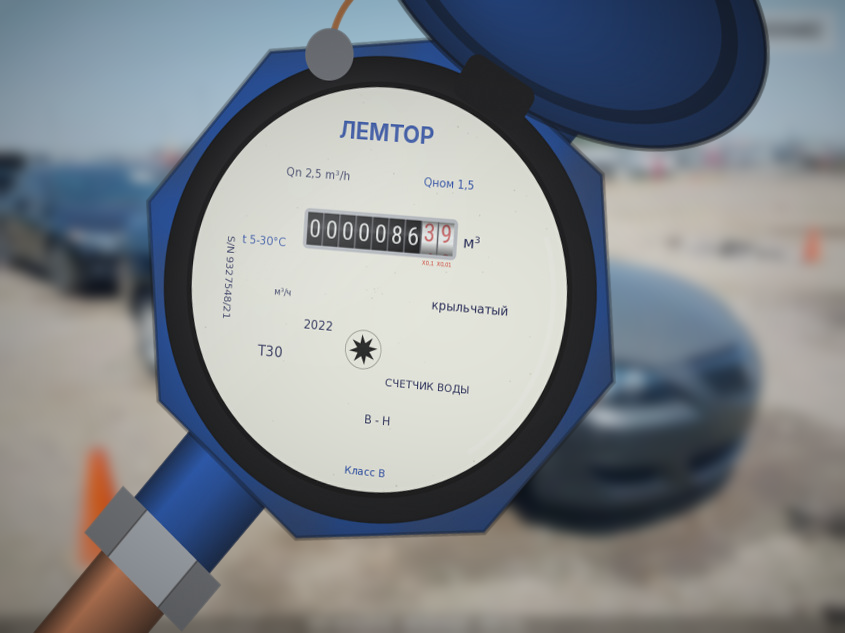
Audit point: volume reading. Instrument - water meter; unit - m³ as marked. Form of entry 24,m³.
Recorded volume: 86.39,m³
